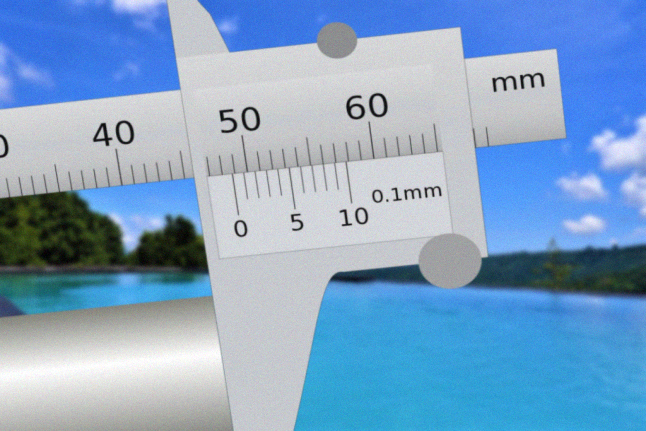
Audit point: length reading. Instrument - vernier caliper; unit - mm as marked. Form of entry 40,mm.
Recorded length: 48.8,mm
